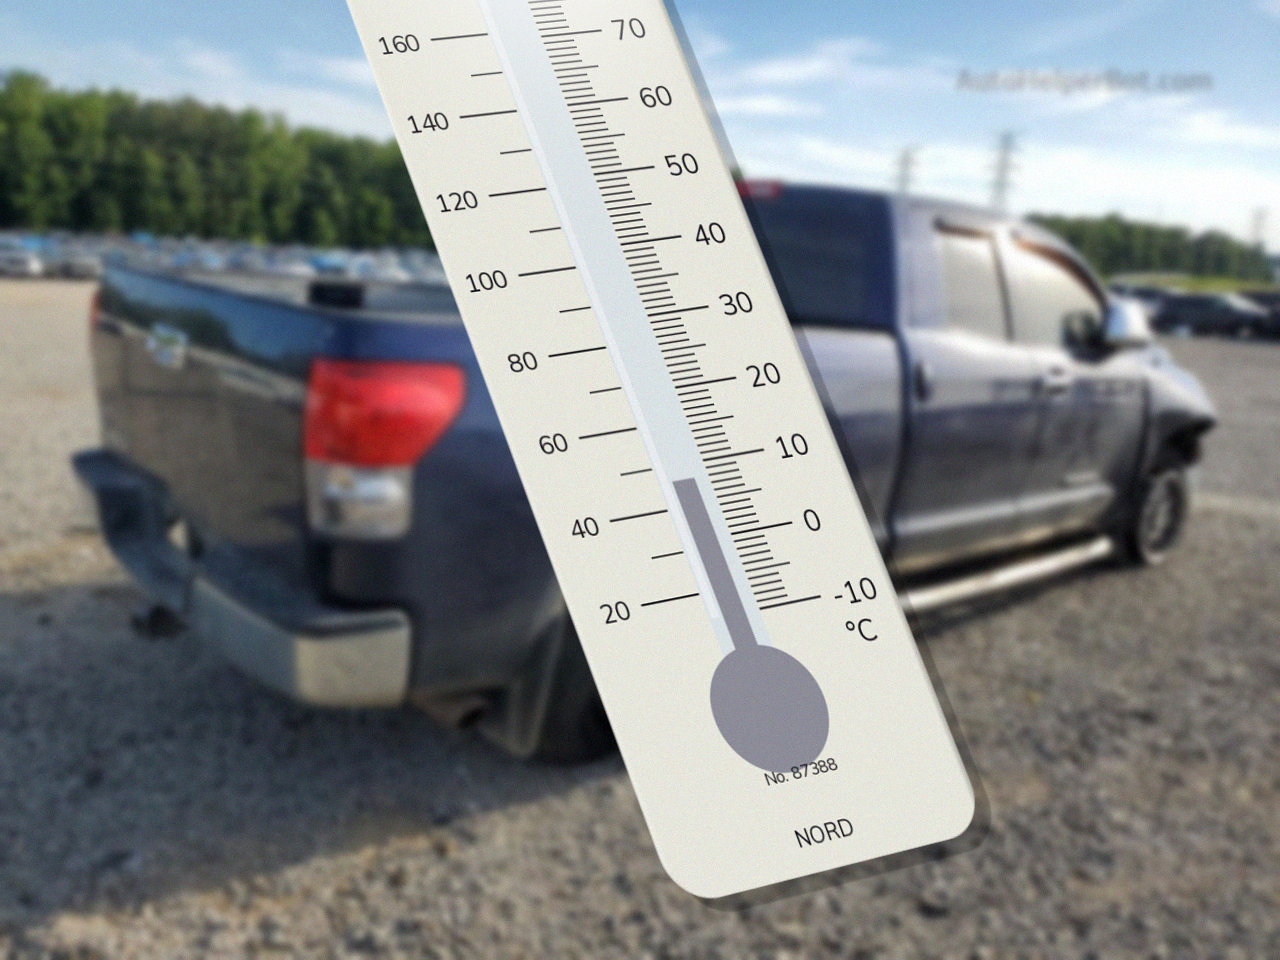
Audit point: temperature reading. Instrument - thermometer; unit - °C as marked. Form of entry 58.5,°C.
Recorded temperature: 8,°C
